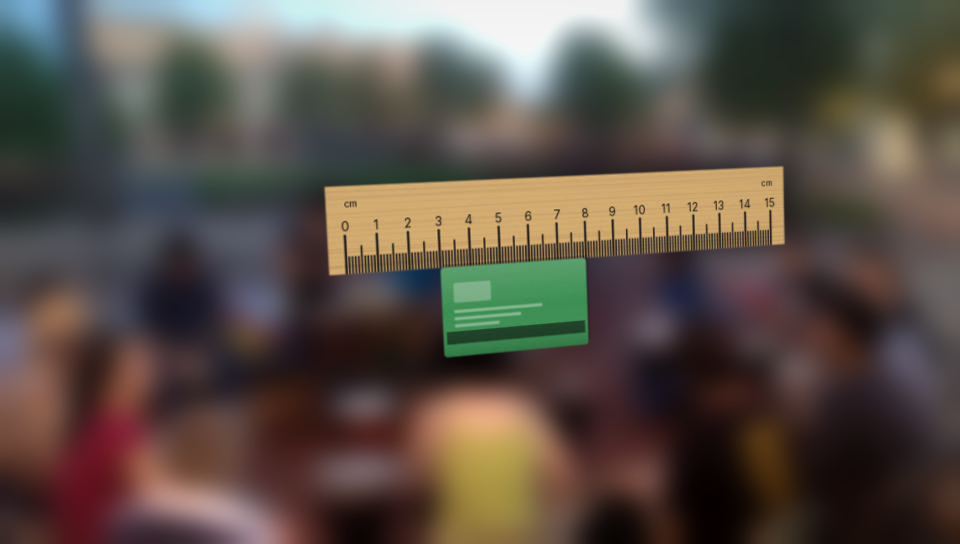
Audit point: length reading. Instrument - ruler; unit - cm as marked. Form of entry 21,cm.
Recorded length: 5,cm
